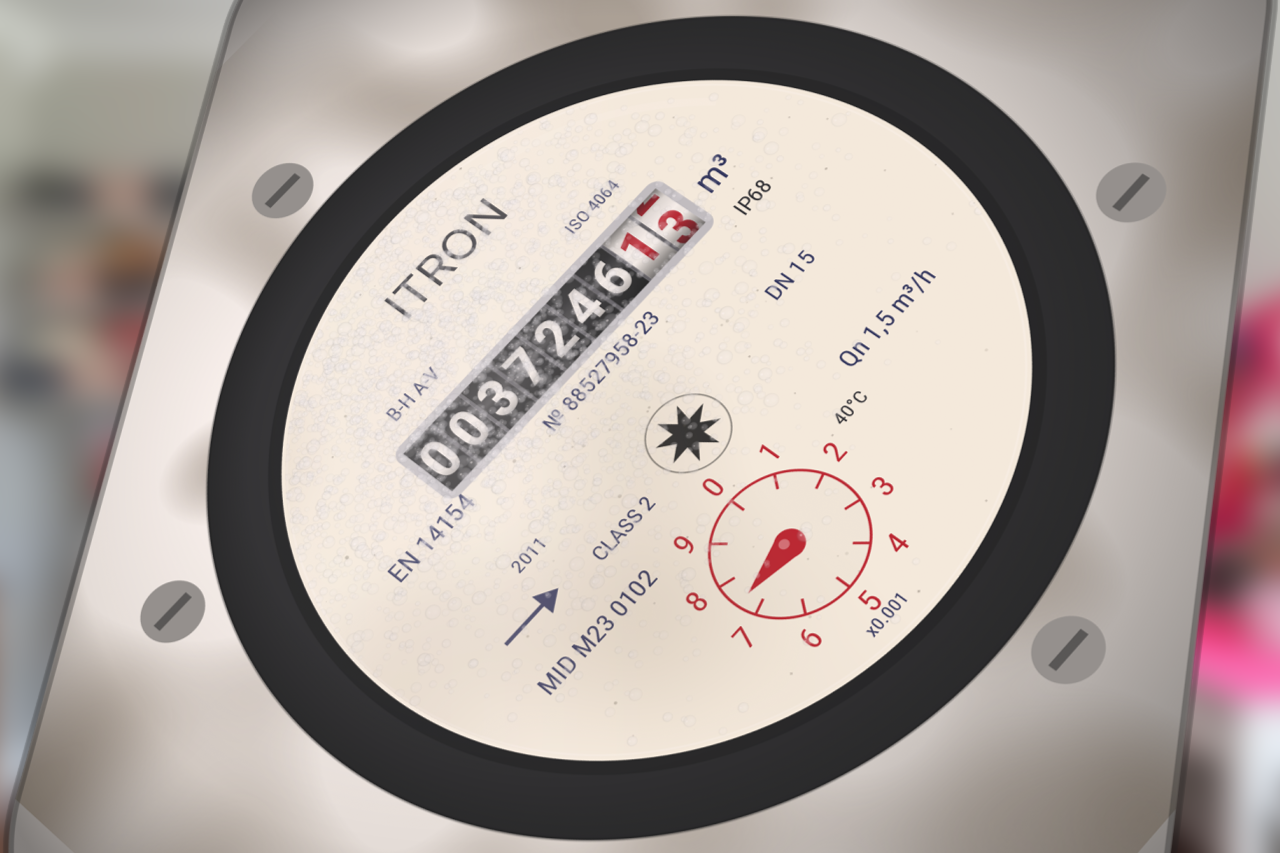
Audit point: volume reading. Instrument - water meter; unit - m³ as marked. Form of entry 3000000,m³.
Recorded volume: 37246.127,m³
